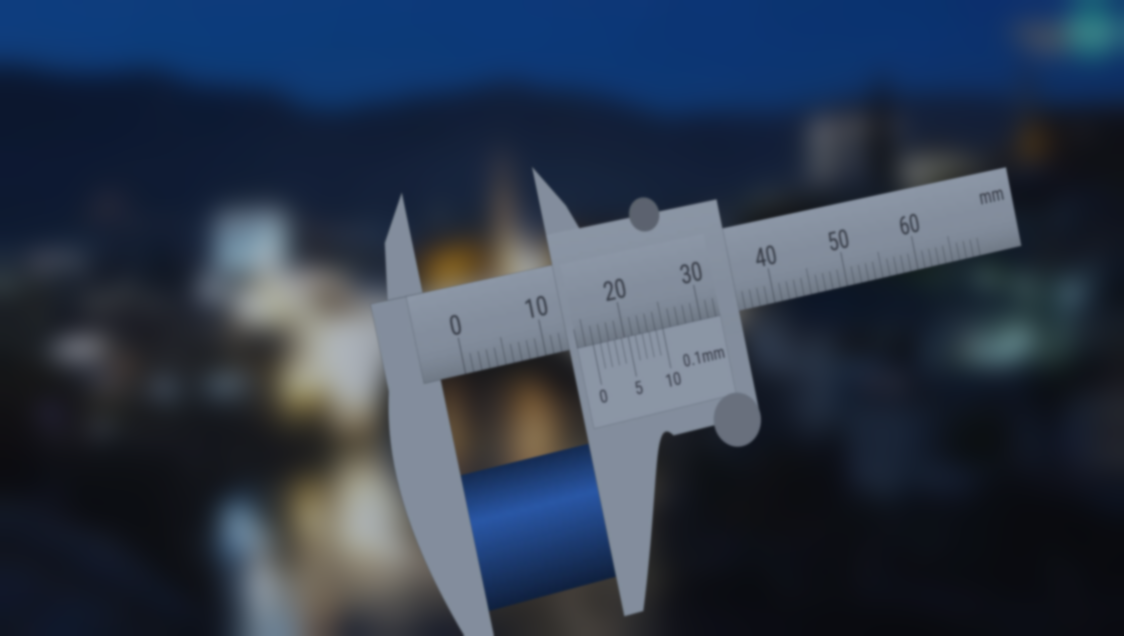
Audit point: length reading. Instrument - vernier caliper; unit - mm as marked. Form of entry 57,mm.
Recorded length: 16.0,mm
